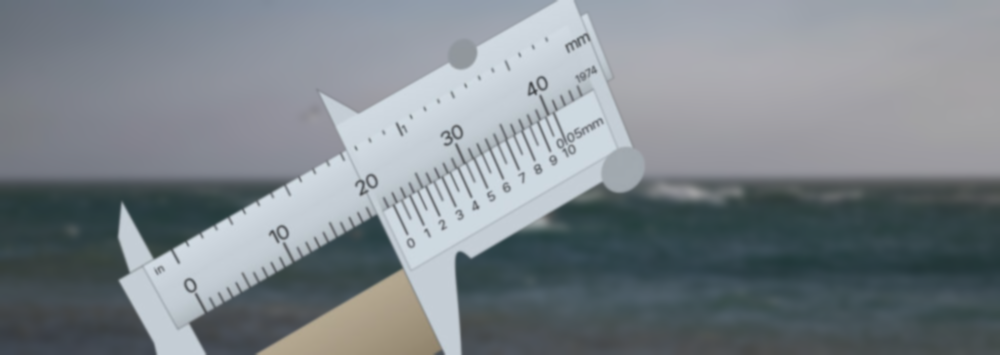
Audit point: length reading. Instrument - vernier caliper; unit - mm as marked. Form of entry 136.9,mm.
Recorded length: 21.6,mm
